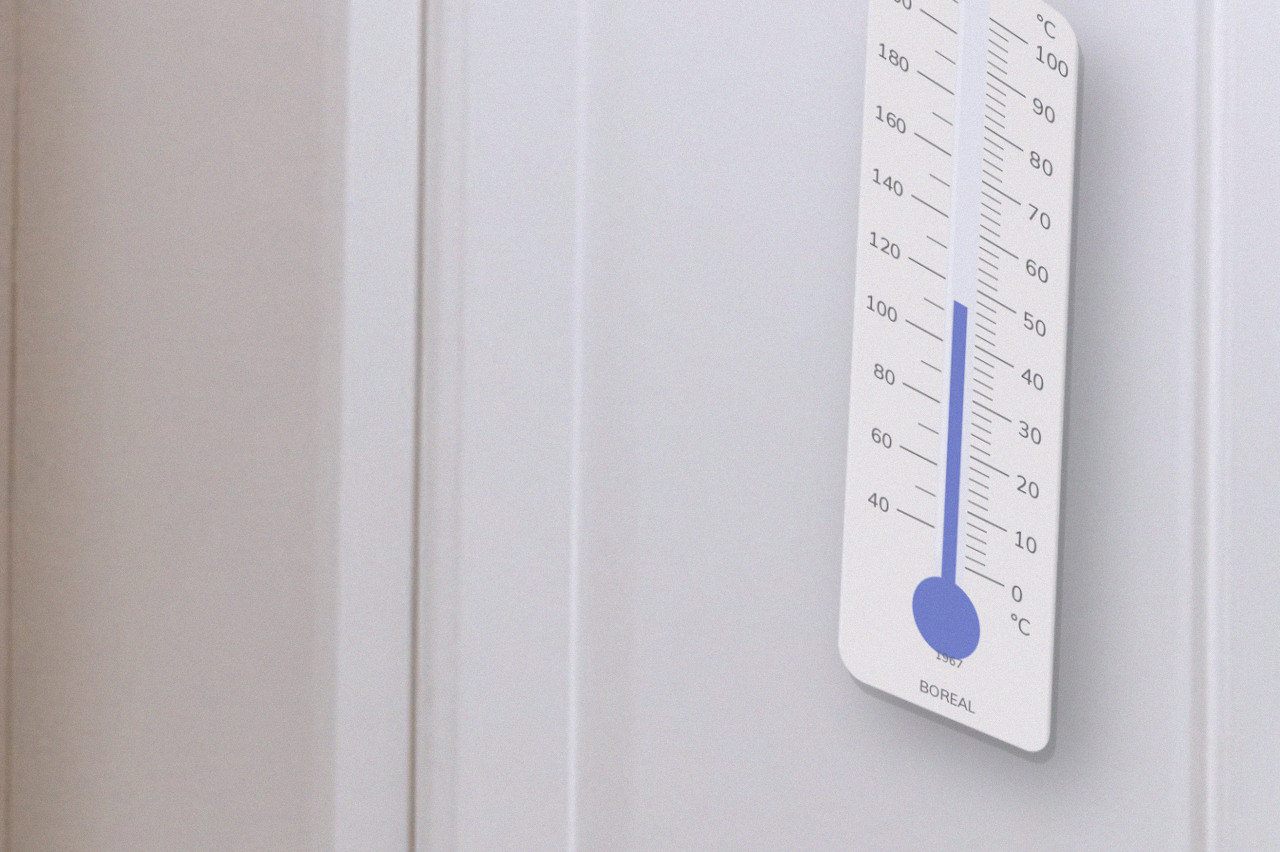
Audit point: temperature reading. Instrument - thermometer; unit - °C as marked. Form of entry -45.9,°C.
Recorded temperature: 46,°C
